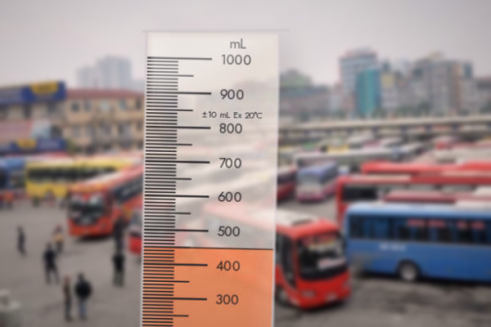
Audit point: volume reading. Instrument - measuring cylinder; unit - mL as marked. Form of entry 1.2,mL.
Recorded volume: 450,mL
